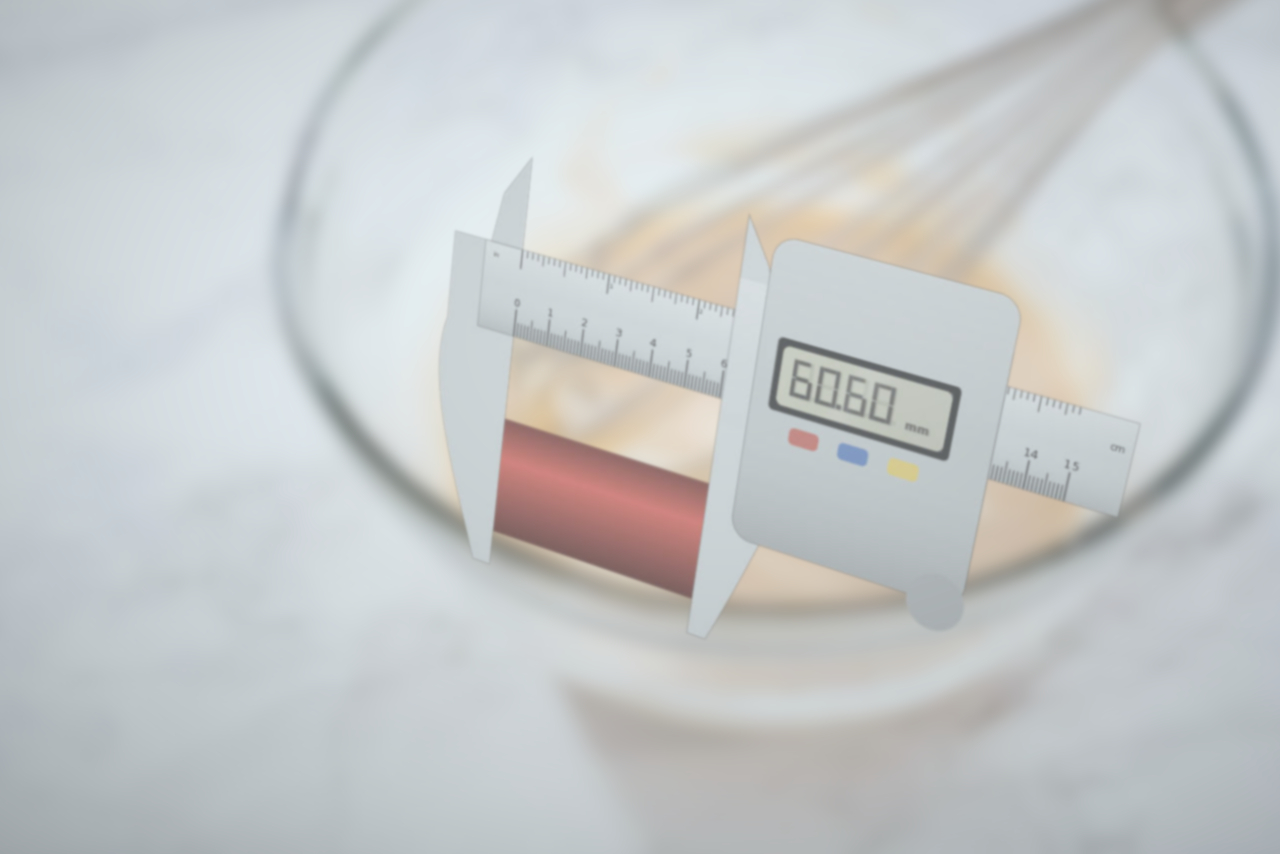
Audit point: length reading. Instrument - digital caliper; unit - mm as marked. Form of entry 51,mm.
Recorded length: 60.60,mm
